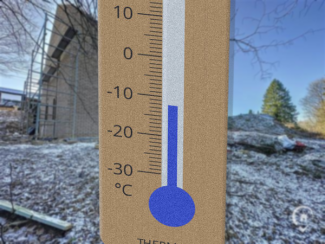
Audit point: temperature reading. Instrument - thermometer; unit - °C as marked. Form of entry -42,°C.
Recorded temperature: -12,°C
